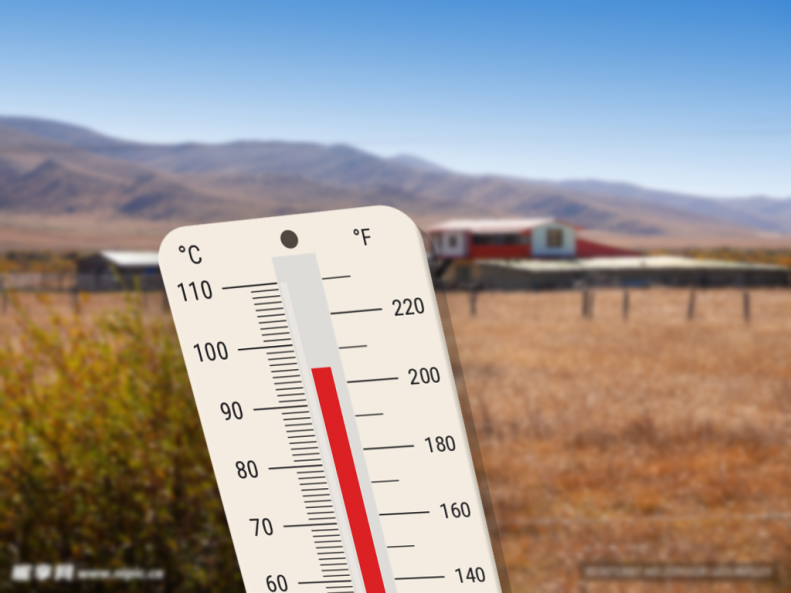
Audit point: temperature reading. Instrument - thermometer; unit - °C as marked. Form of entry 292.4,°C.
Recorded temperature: 96,°C
